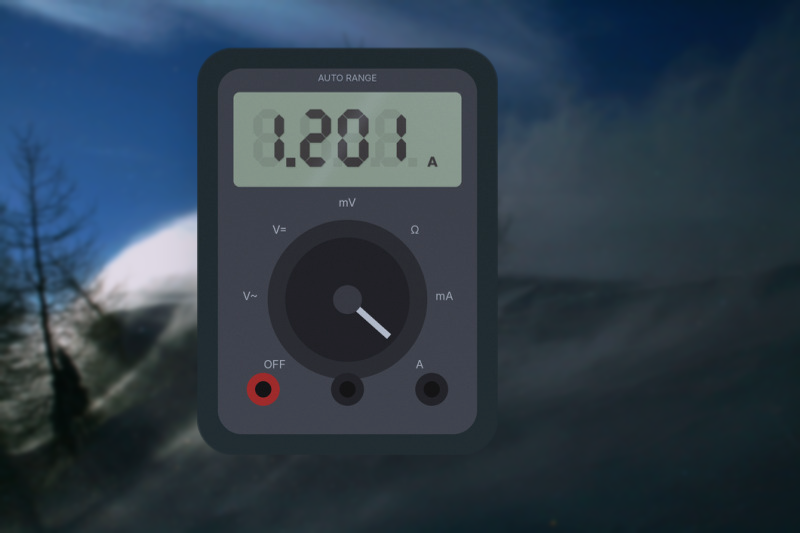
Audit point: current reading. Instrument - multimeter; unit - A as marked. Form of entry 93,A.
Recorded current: 1.201,A
